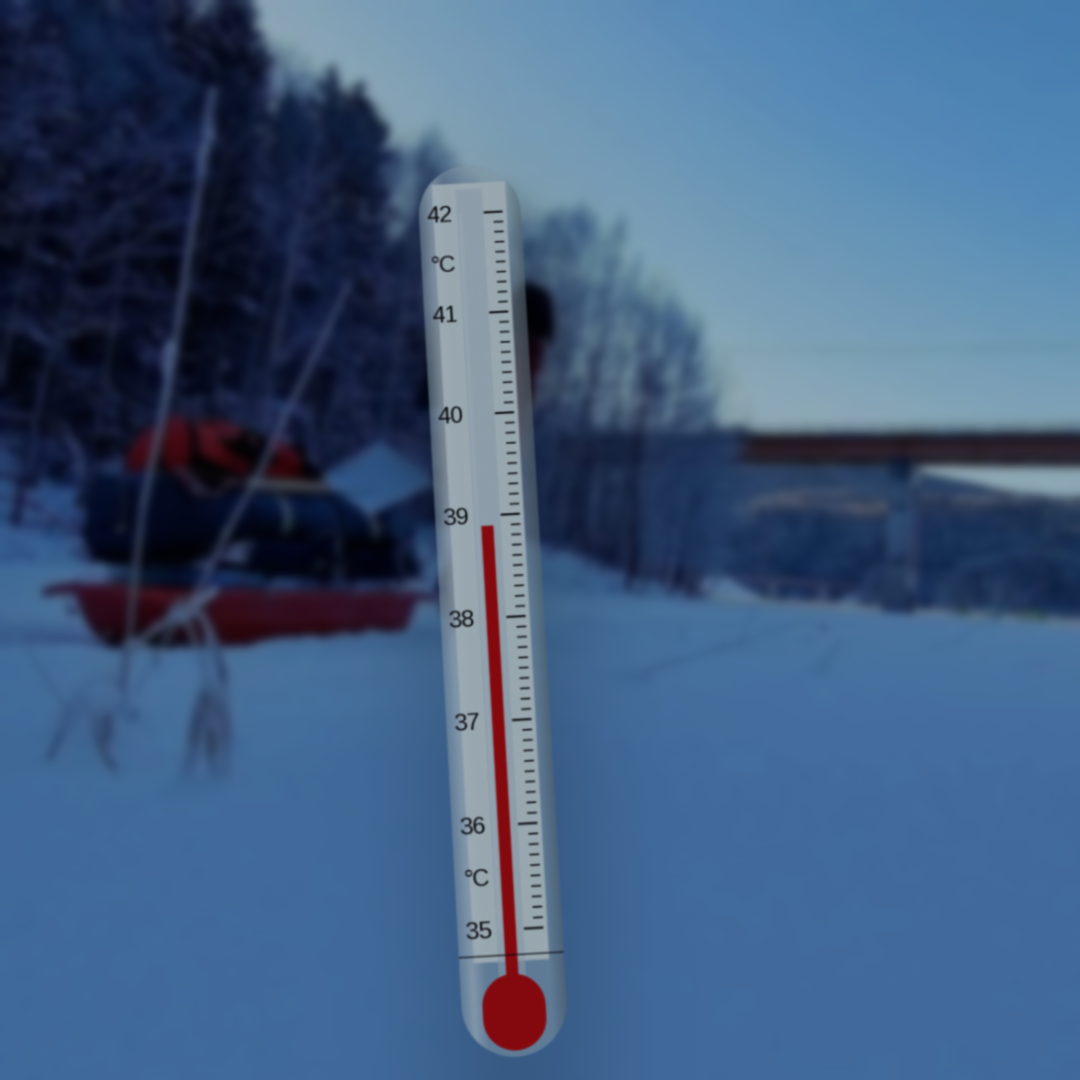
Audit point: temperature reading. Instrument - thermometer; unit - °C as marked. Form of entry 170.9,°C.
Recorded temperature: 38.9,°C
